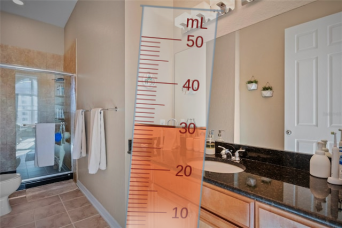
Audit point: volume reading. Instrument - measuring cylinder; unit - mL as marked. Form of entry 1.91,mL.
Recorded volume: 30,mL
